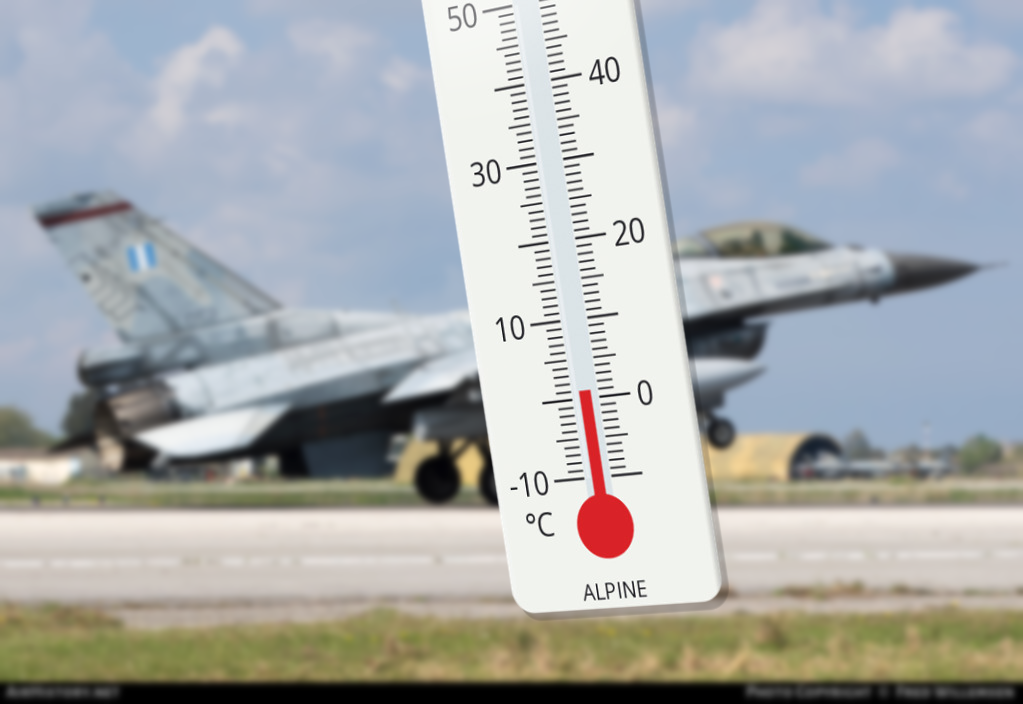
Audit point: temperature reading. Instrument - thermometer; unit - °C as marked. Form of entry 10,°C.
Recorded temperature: 1,°C
